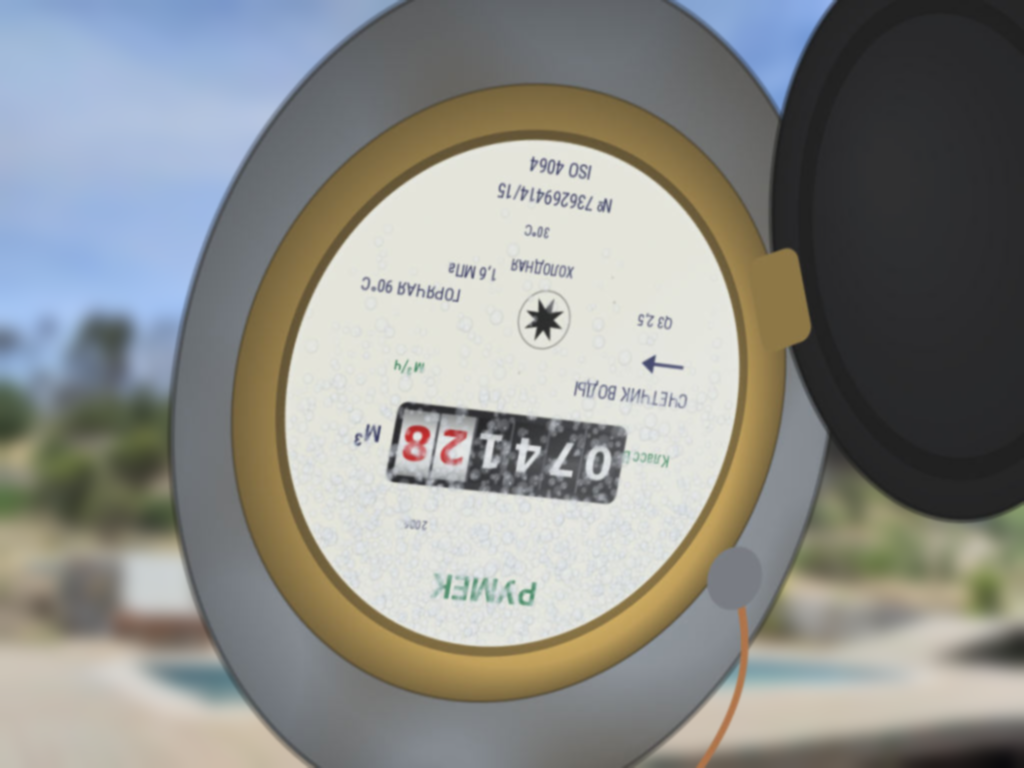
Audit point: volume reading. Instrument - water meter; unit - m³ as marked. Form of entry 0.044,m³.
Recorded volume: 741.28,m³
